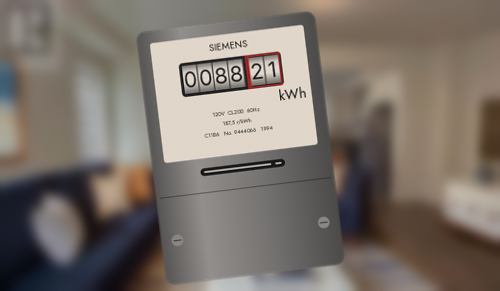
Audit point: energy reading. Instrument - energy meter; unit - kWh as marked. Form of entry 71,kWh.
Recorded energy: 88.21,kWh
